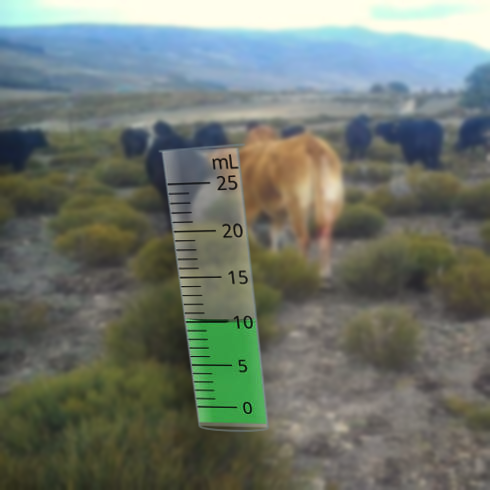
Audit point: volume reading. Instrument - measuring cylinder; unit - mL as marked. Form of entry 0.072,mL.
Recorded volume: 10,mL
